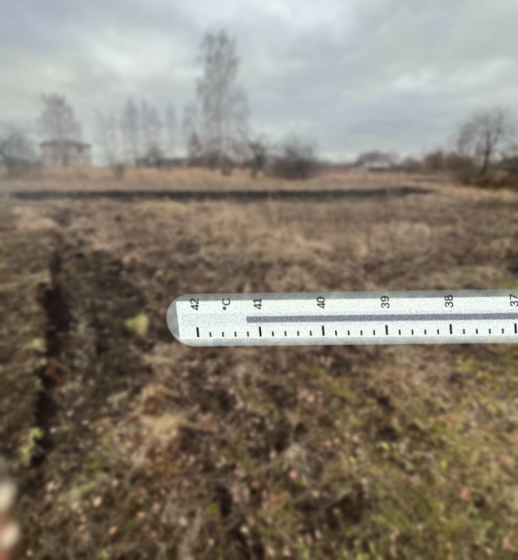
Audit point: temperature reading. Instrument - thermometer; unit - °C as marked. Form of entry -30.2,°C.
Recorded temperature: 41.2,°C
